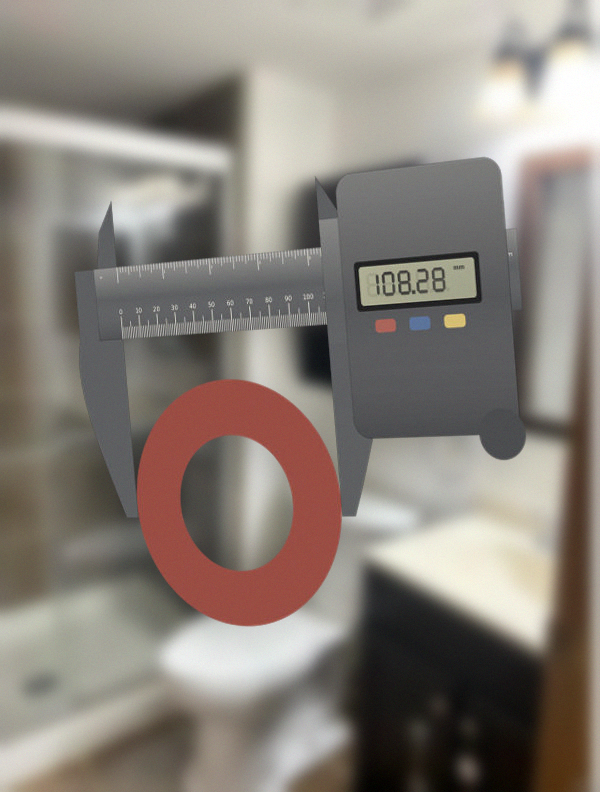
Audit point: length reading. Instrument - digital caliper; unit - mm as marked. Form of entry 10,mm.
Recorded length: 108.28,mm
